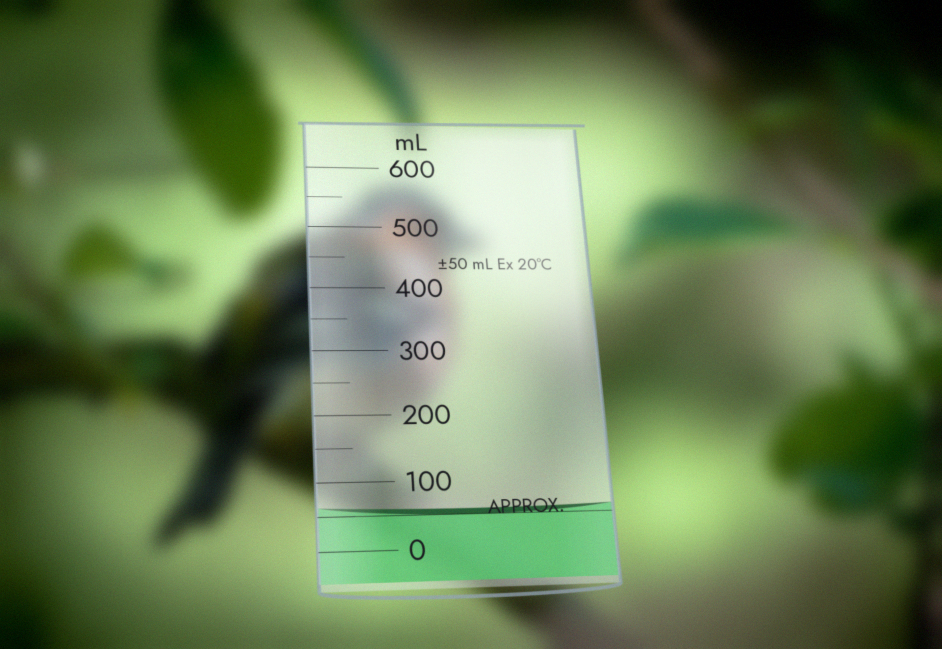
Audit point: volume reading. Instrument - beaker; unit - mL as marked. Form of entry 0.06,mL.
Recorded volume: 50,mL
